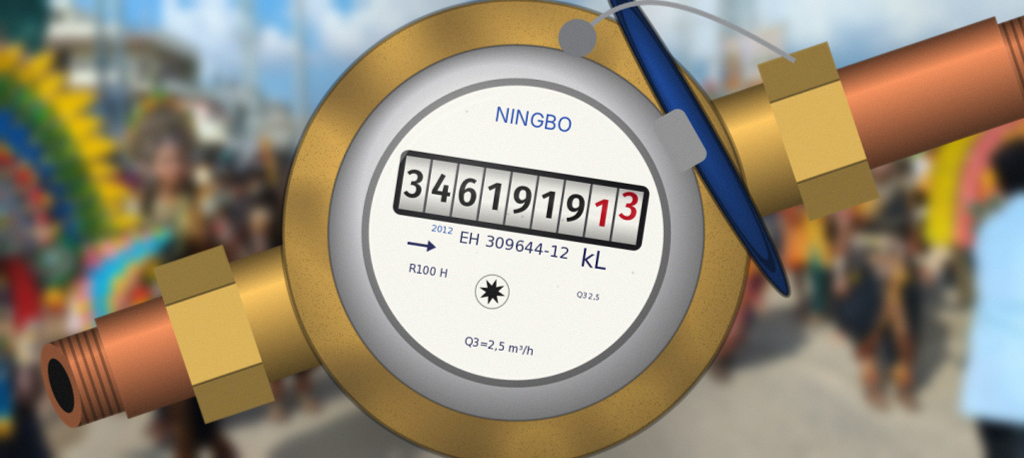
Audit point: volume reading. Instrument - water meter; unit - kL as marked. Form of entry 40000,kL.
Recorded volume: 3461919.13,kL
